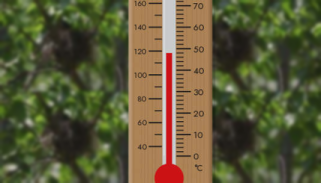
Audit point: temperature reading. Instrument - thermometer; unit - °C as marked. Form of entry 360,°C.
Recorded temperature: 48,°C
